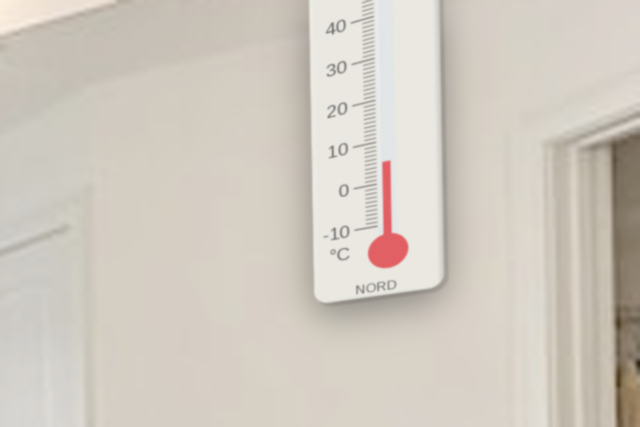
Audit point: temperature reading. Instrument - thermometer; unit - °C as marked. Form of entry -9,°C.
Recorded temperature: 5,°C
